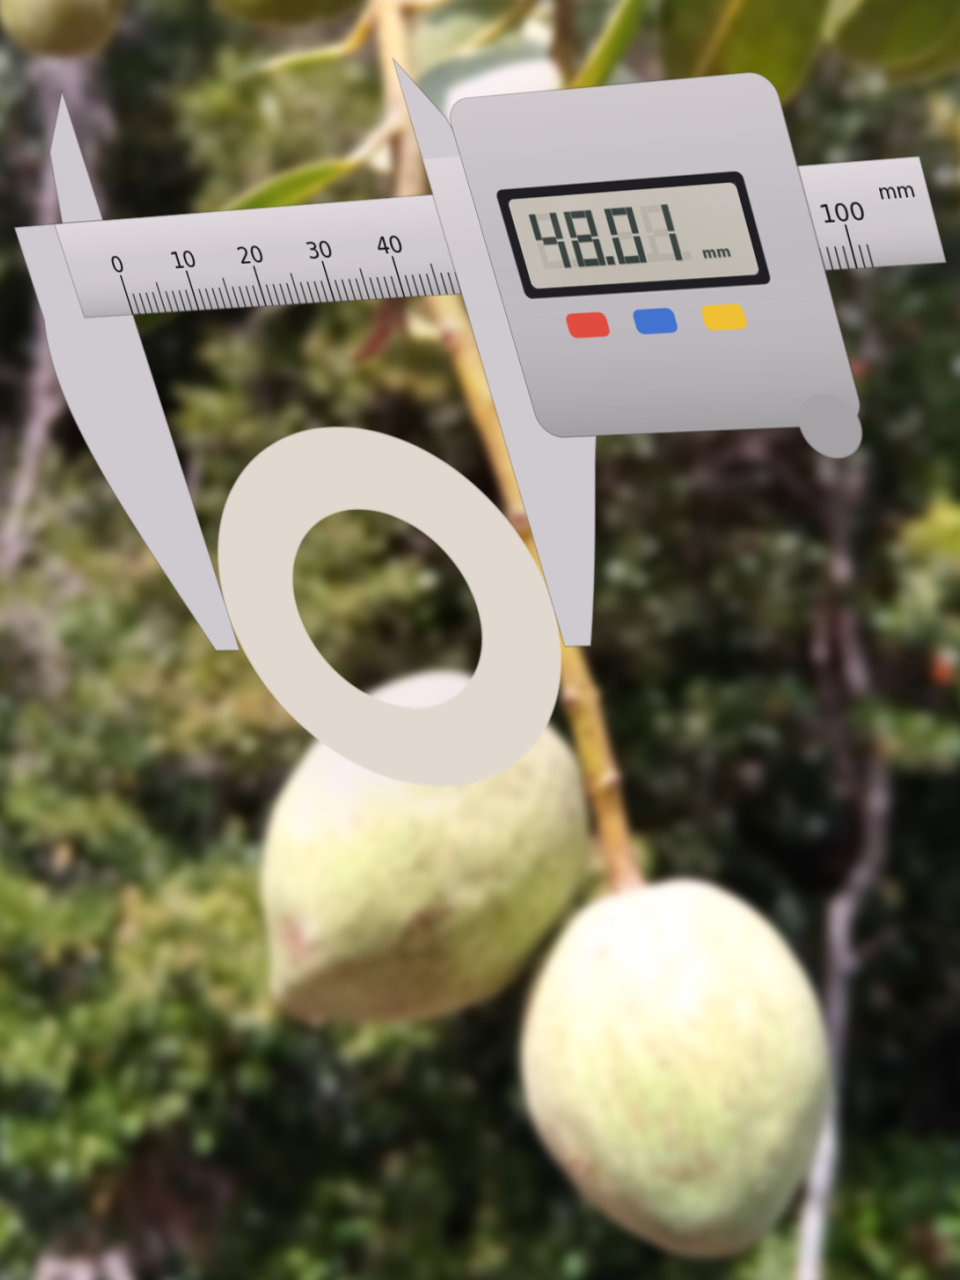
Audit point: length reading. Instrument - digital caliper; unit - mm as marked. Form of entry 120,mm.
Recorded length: 48.01,mm
